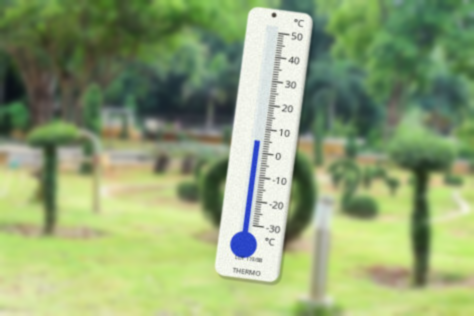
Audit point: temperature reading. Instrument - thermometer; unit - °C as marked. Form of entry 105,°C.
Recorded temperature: 5,°C
